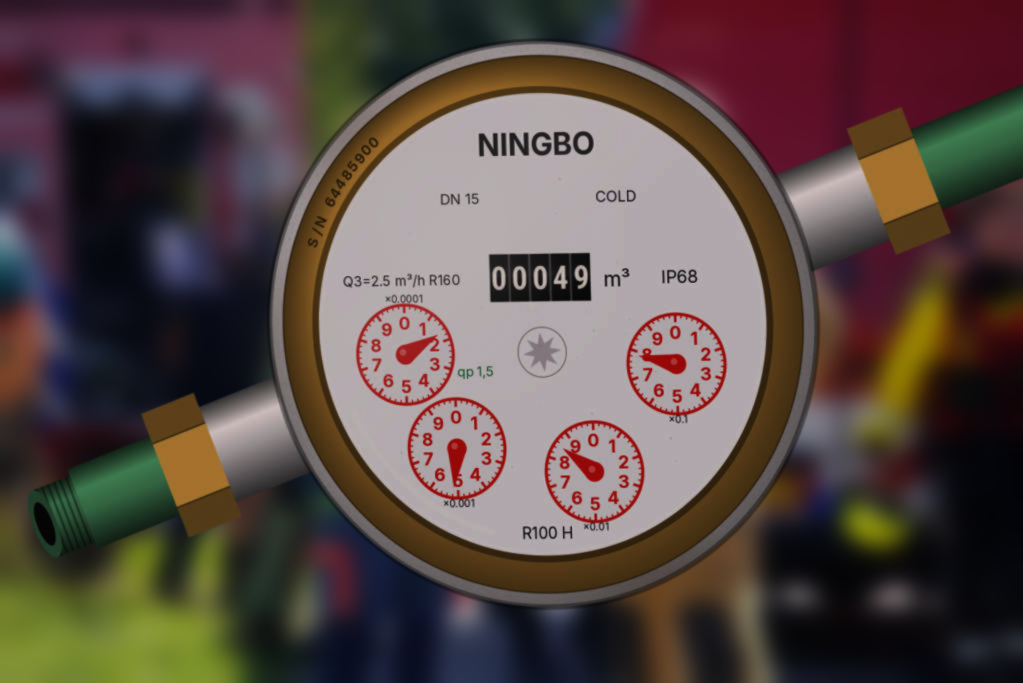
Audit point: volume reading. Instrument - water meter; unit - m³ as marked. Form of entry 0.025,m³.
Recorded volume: 49.7851,m³
